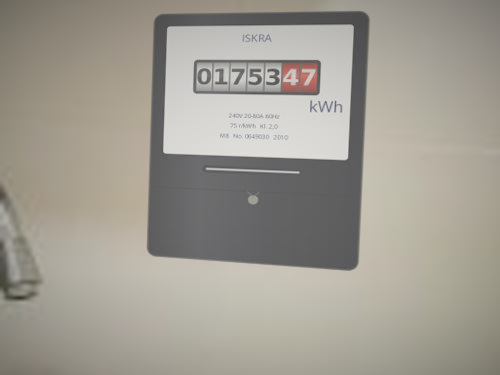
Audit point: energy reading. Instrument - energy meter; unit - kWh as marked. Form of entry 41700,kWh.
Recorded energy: 1753.47,kWh
